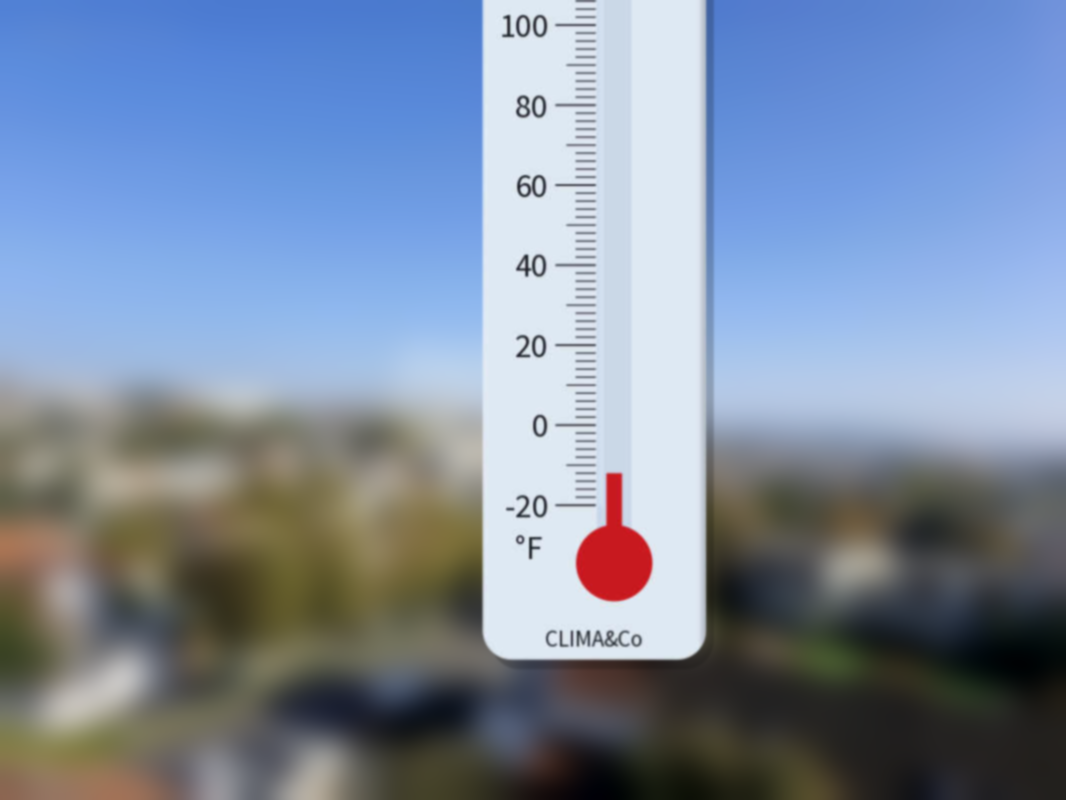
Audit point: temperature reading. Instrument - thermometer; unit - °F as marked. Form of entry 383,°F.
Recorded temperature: -12,°F
